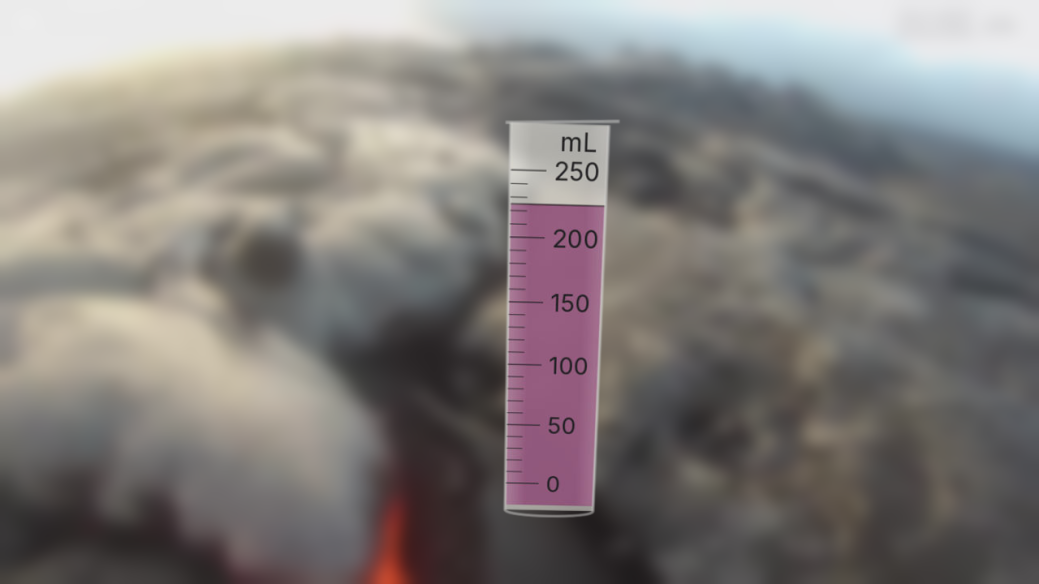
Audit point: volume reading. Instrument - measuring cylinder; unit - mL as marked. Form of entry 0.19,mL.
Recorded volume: 225,mL
